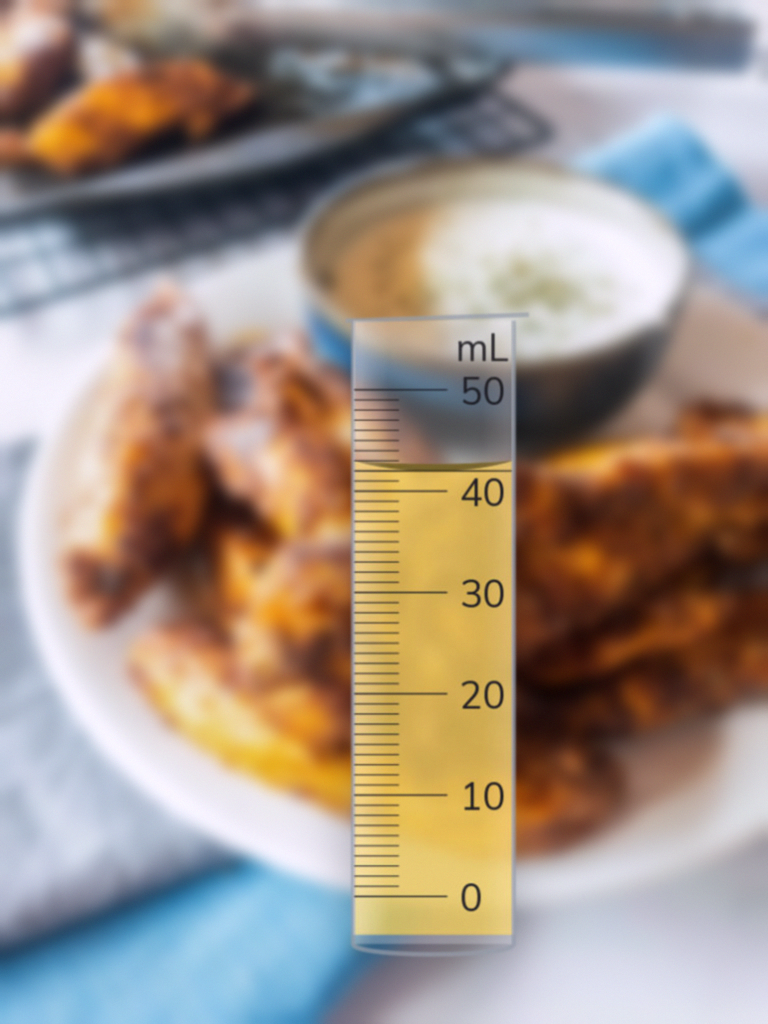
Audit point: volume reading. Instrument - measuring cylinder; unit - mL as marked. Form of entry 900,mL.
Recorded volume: 42,mL
